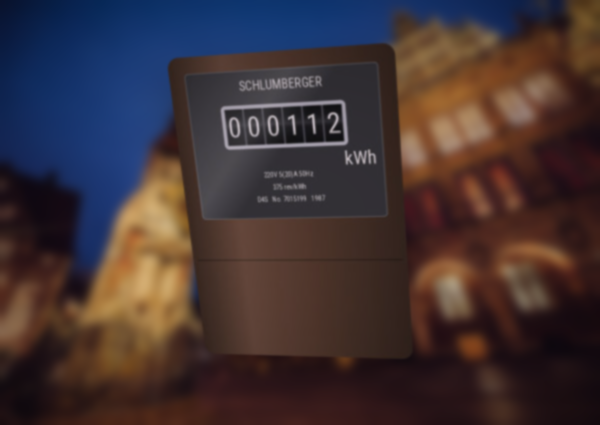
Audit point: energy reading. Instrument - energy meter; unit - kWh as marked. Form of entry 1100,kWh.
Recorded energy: 112,kWh
